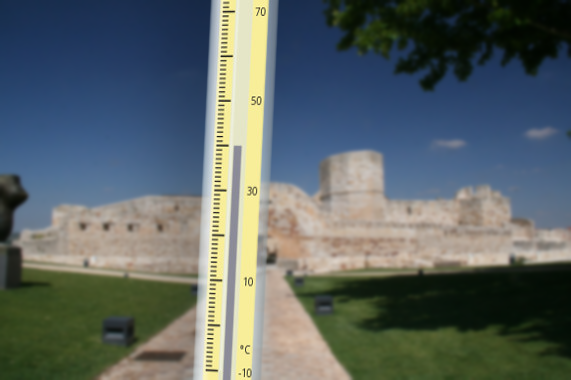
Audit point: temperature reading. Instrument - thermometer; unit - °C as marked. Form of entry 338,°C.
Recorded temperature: 40,°C
